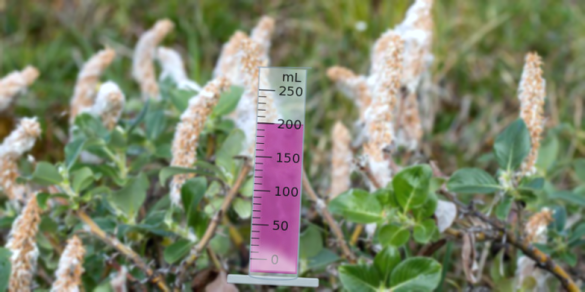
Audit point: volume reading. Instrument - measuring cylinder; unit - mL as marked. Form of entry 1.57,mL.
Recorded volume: 200,mL
